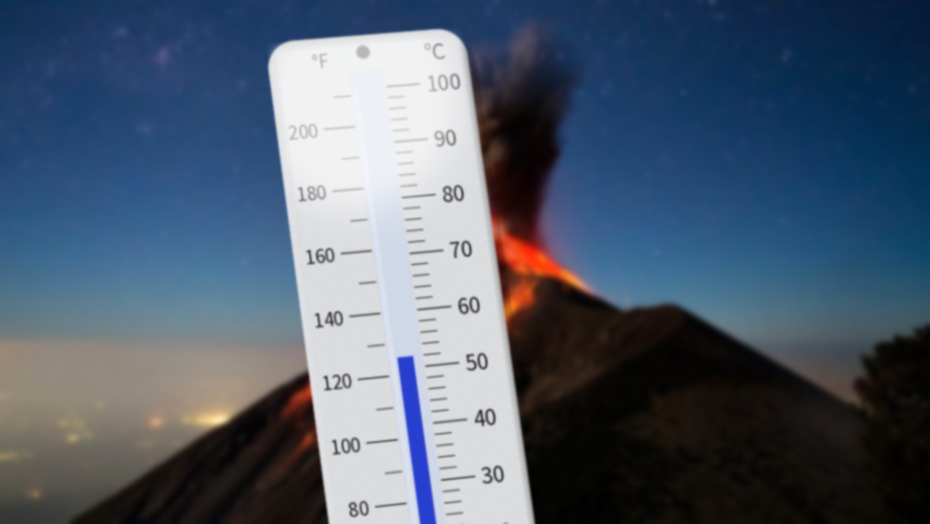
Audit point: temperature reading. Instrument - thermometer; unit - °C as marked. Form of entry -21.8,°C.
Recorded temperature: 52,°C
